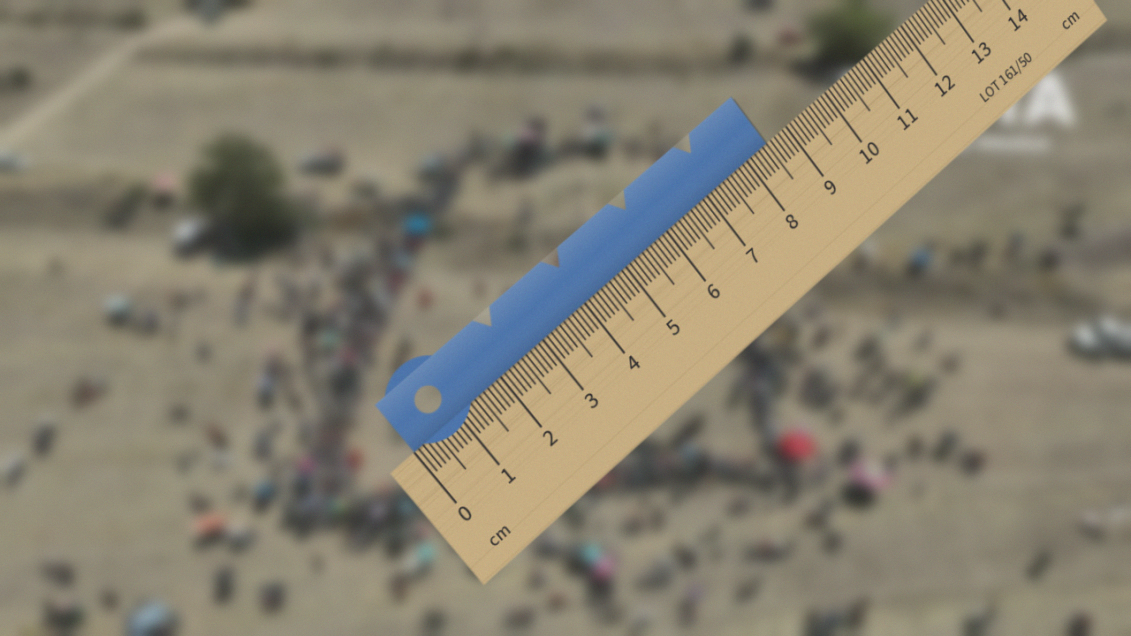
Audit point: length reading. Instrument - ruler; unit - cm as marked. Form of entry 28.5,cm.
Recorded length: 8.5,cm
